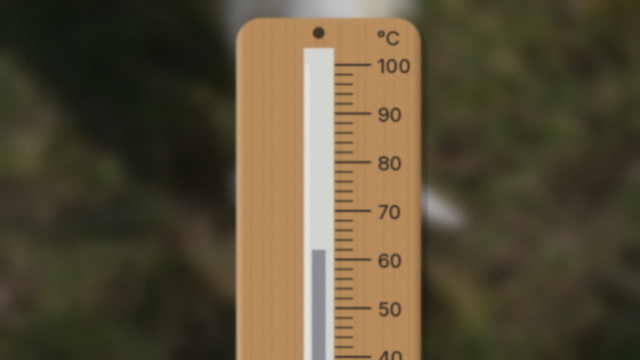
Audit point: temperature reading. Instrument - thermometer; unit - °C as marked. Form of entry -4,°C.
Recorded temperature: 62,°C
